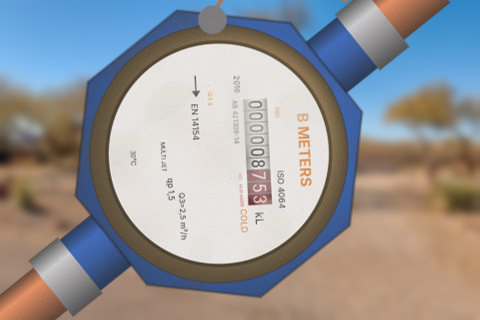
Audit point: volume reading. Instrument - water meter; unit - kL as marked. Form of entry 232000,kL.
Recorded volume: 8.753,kL
